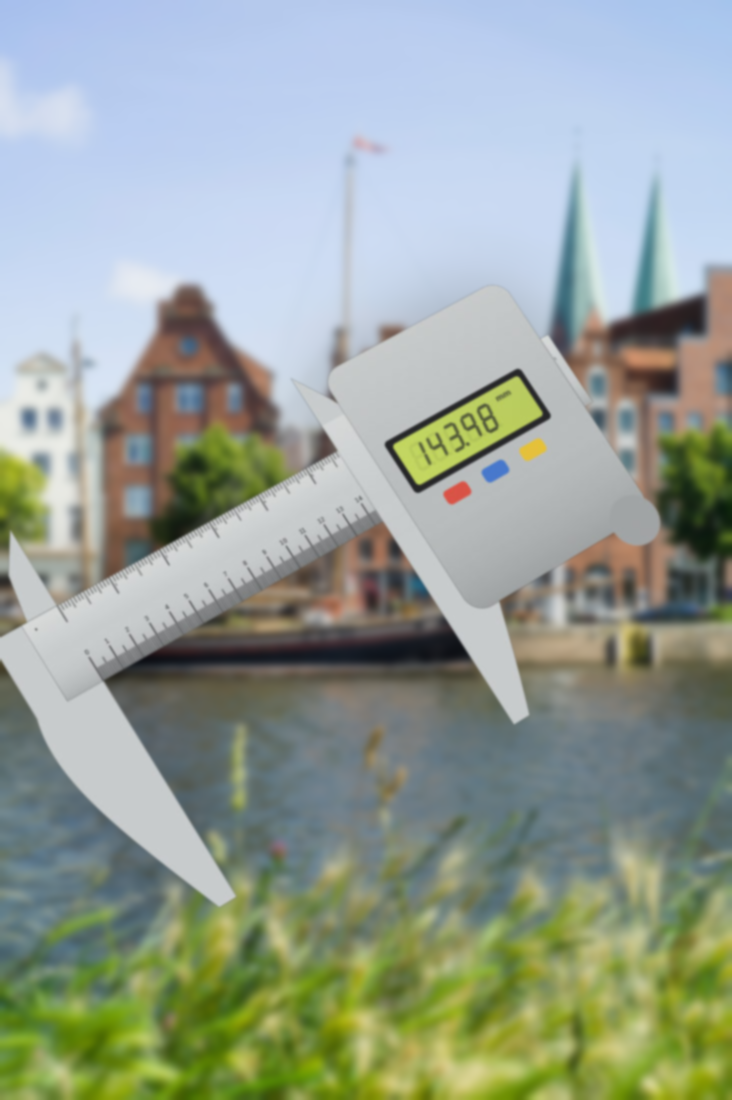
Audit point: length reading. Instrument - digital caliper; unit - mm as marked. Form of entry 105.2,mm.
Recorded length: 143.98,mm
